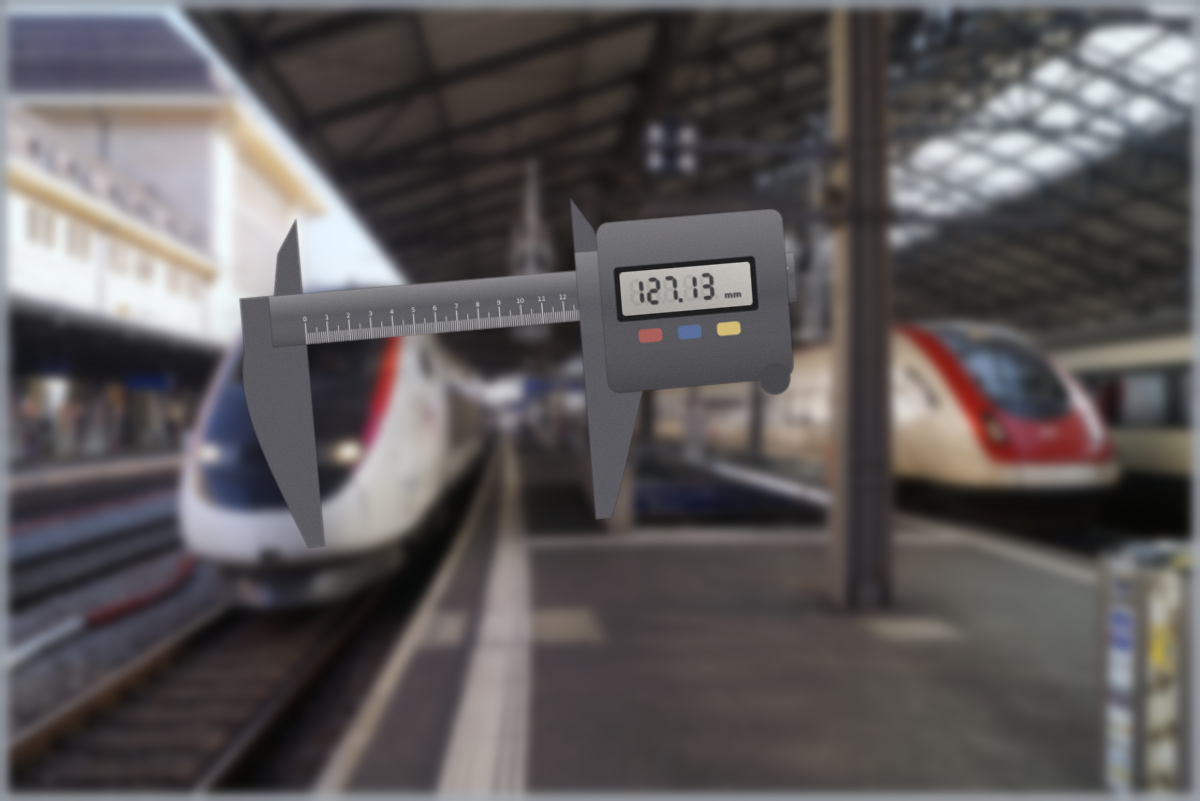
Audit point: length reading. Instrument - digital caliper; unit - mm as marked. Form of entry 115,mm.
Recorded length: 127.13,mm
